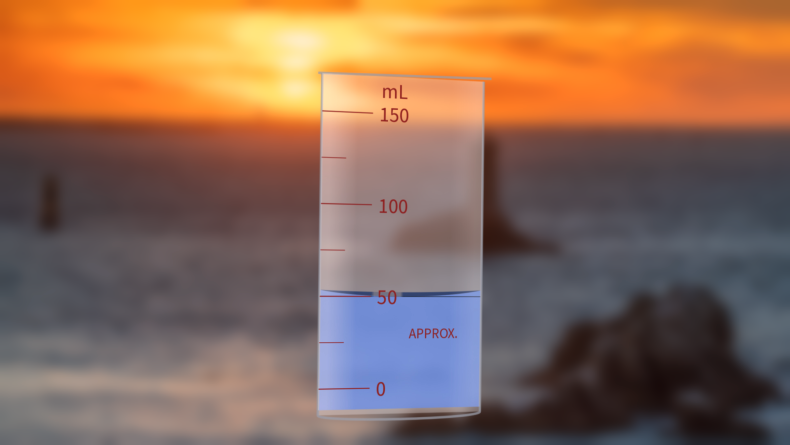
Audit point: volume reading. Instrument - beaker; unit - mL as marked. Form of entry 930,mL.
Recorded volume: 50,mL
